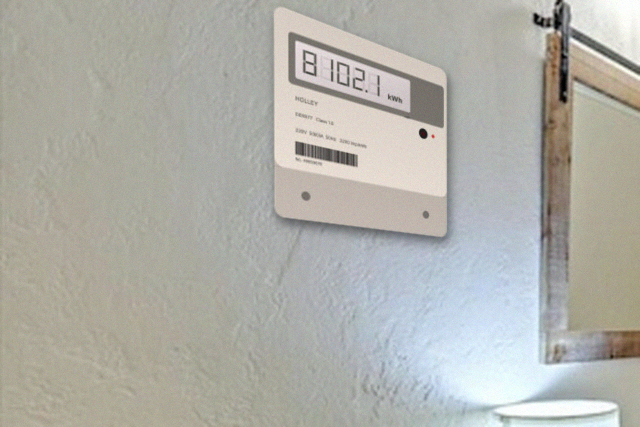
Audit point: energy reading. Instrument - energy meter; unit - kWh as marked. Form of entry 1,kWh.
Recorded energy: 8102.1,kWh
